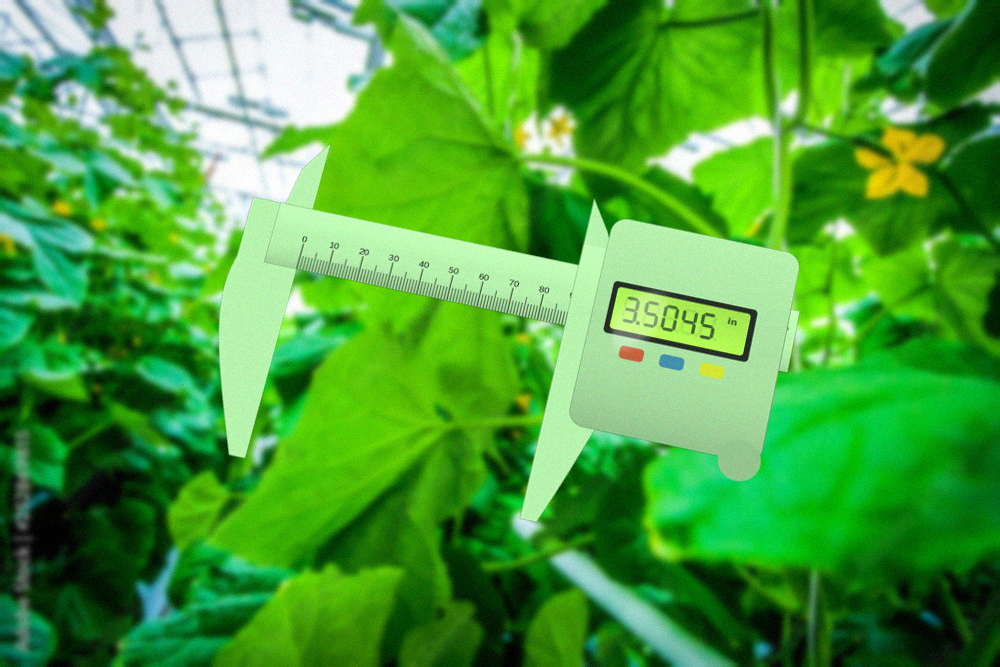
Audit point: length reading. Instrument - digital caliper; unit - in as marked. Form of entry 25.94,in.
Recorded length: 3.5045,in
